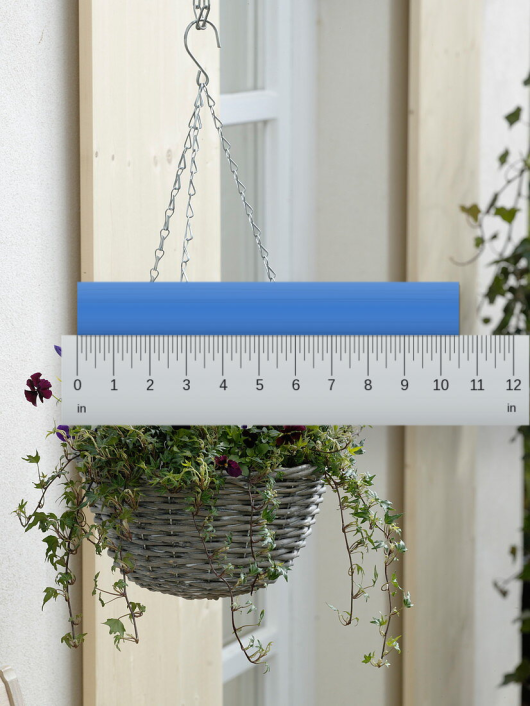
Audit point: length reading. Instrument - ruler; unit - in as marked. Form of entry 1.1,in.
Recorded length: 10.5,in
